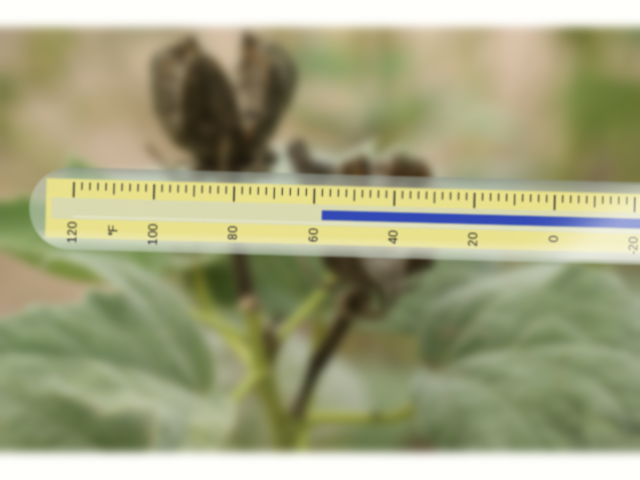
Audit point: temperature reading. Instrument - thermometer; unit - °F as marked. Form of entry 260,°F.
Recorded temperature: 58,°F
